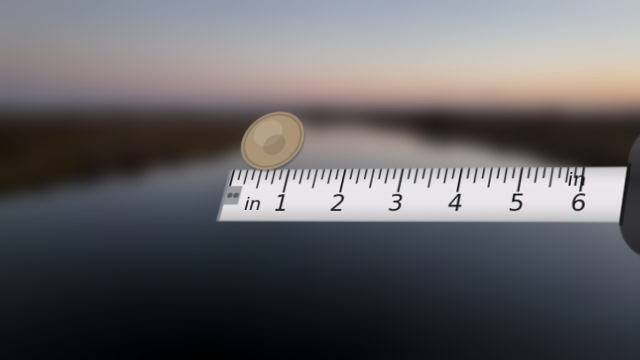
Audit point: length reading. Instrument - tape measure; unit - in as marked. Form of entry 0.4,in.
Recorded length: 1.125,in
